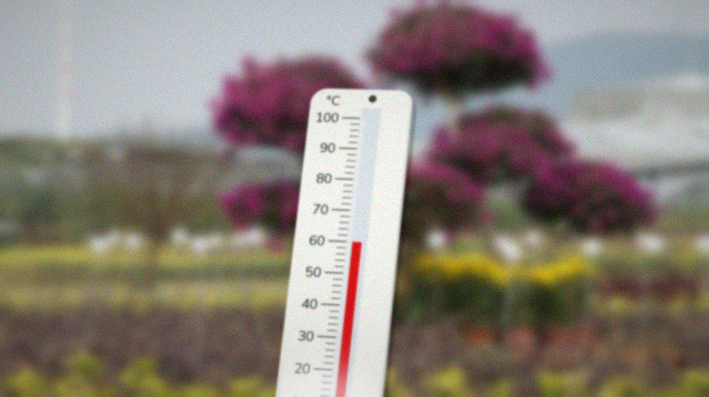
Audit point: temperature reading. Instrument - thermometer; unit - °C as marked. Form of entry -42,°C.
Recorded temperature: 60,°C
